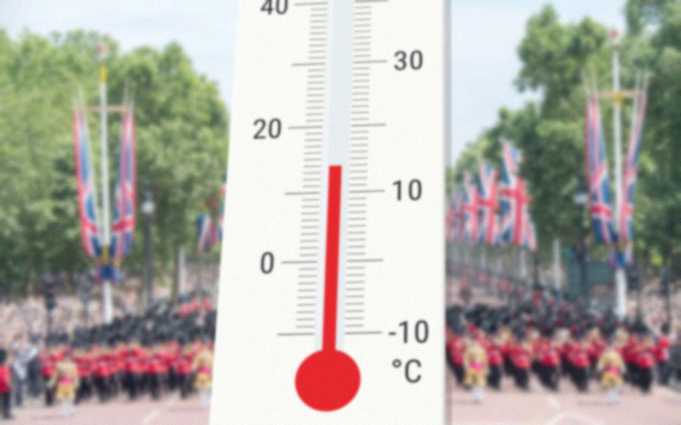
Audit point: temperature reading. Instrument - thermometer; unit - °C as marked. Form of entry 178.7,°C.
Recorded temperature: 14,°C
